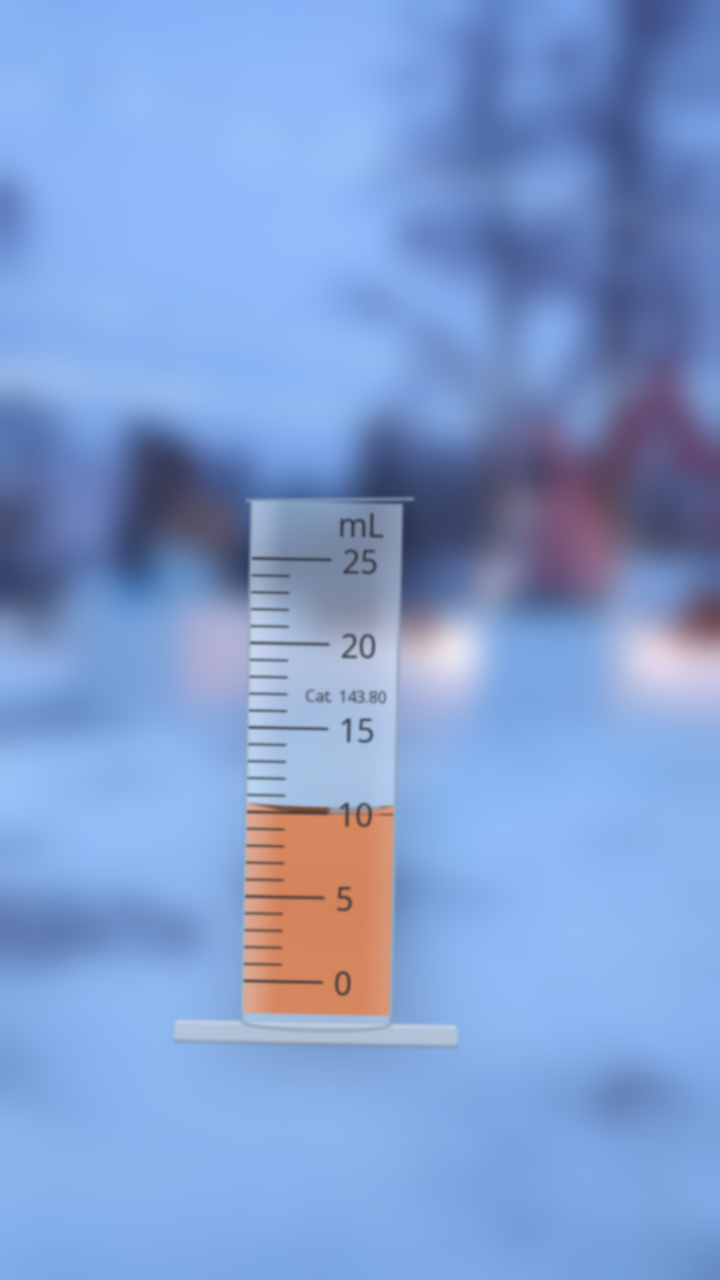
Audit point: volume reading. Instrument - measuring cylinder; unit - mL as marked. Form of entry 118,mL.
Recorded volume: 10,mL
